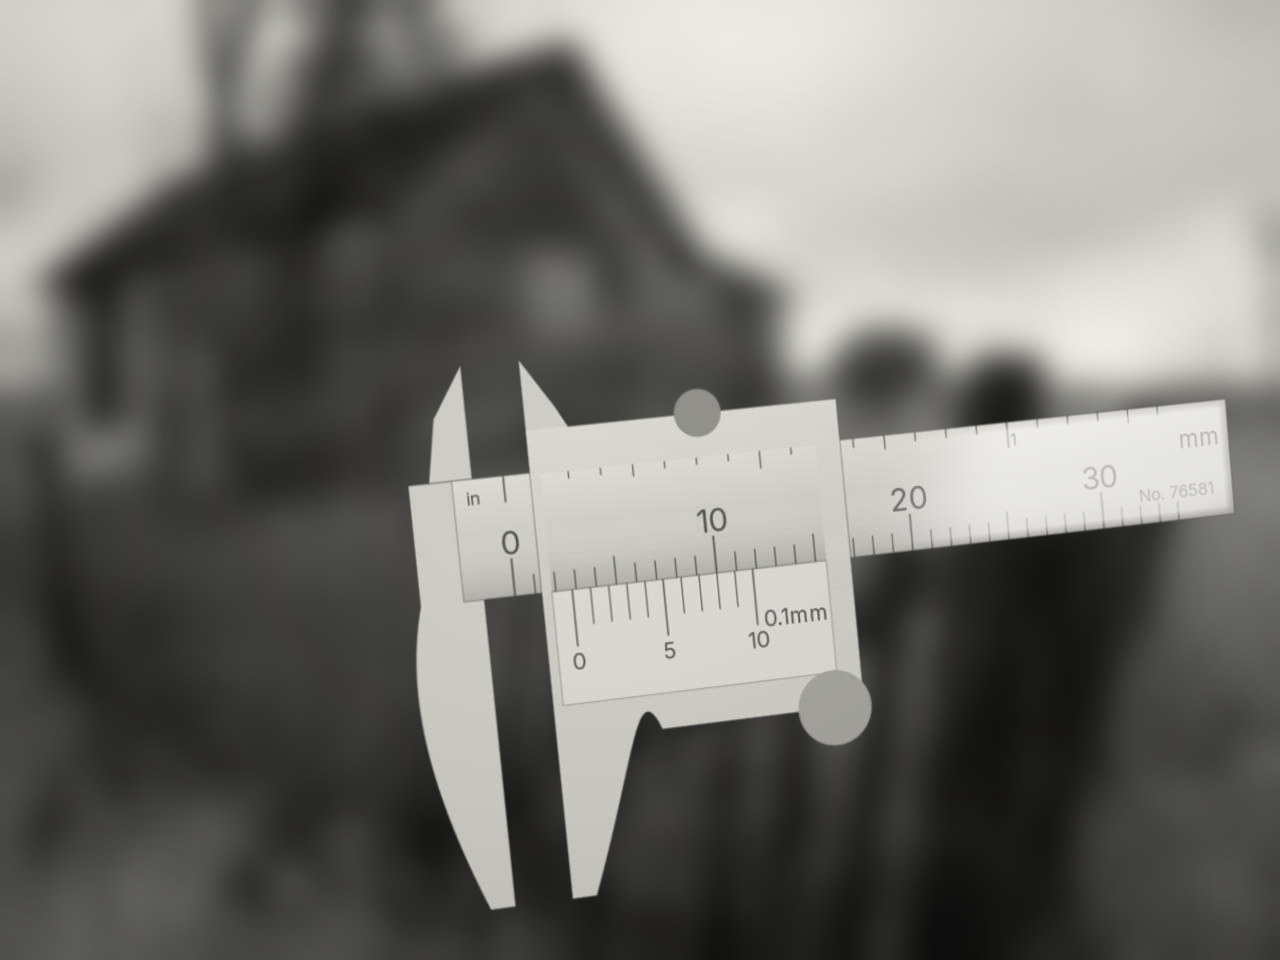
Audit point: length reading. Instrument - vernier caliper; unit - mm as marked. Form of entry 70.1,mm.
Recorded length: 2.8,mm
